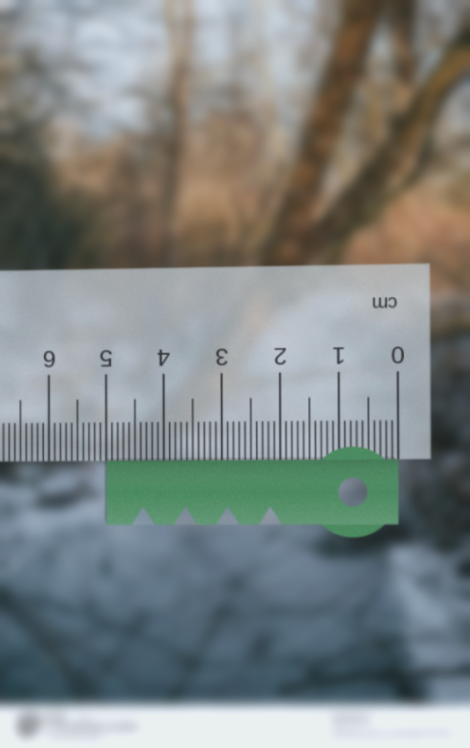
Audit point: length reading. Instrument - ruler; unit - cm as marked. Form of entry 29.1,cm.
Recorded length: 5,cm
